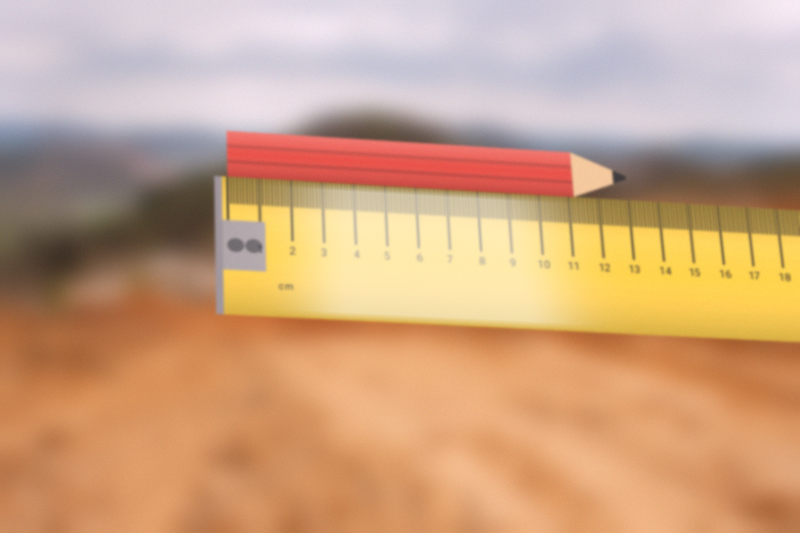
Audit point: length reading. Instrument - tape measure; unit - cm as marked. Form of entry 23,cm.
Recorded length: 13,cm
